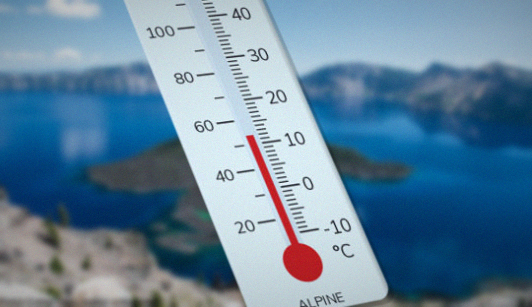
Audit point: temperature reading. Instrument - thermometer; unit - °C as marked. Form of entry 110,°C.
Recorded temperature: 12,°C
